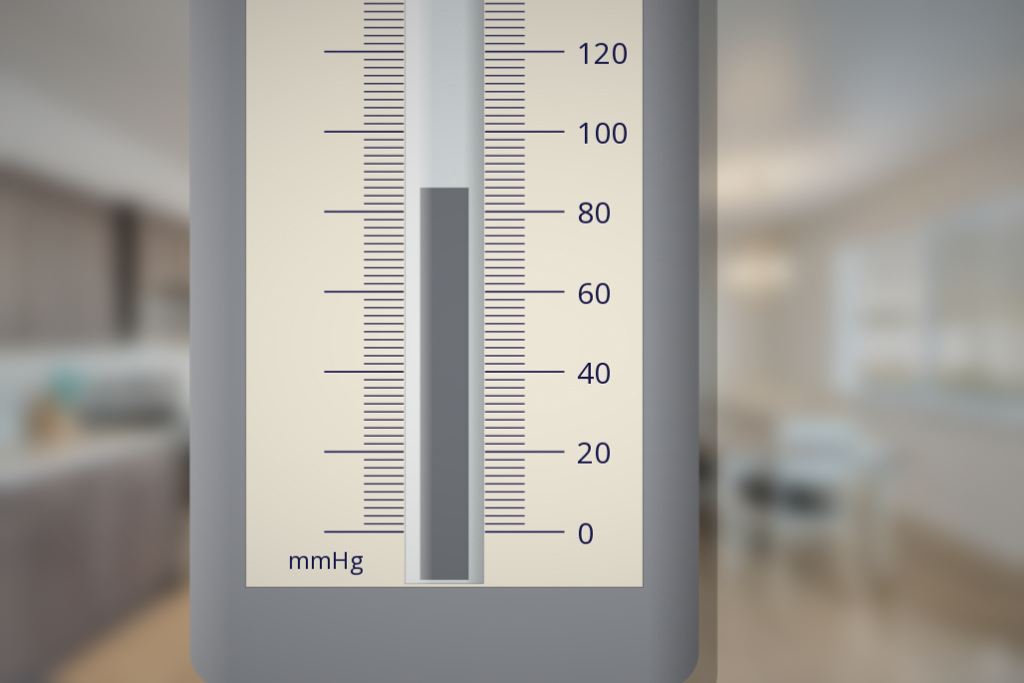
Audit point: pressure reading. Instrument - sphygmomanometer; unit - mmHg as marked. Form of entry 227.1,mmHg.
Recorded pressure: 86,mmHg
